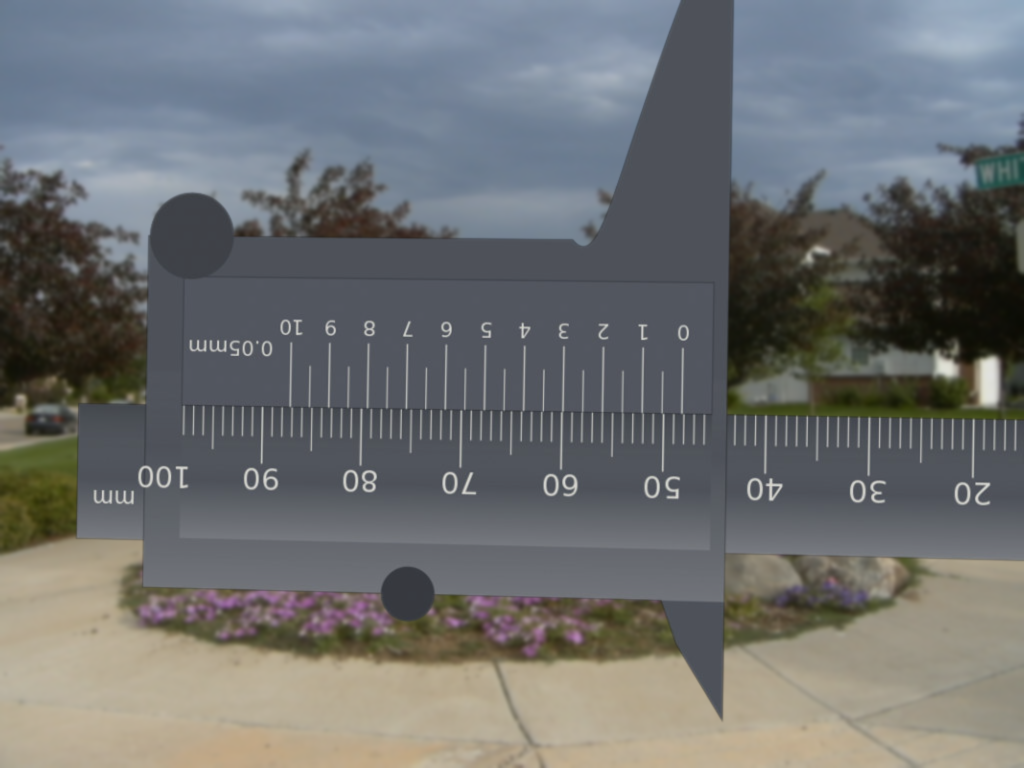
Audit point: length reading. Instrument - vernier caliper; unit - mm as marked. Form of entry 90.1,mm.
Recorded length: 48.2,mm
